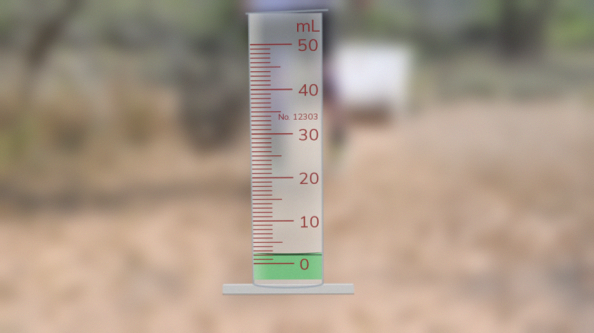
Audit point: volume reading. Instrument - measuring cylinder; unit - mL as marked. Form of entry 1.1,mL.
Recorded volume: 2,mL
